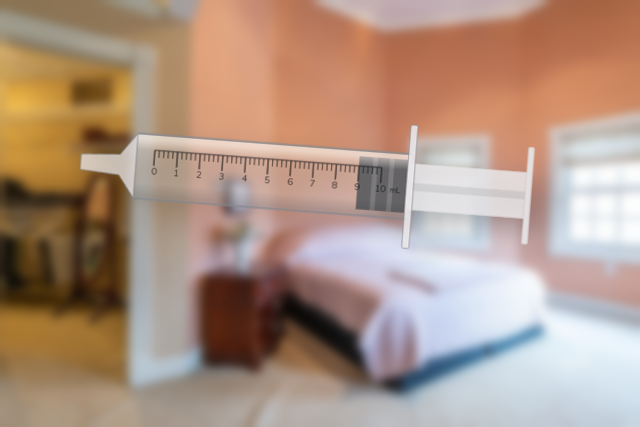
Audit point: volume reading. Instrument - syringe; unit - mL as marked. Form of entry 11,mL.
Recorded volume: 9,mL
